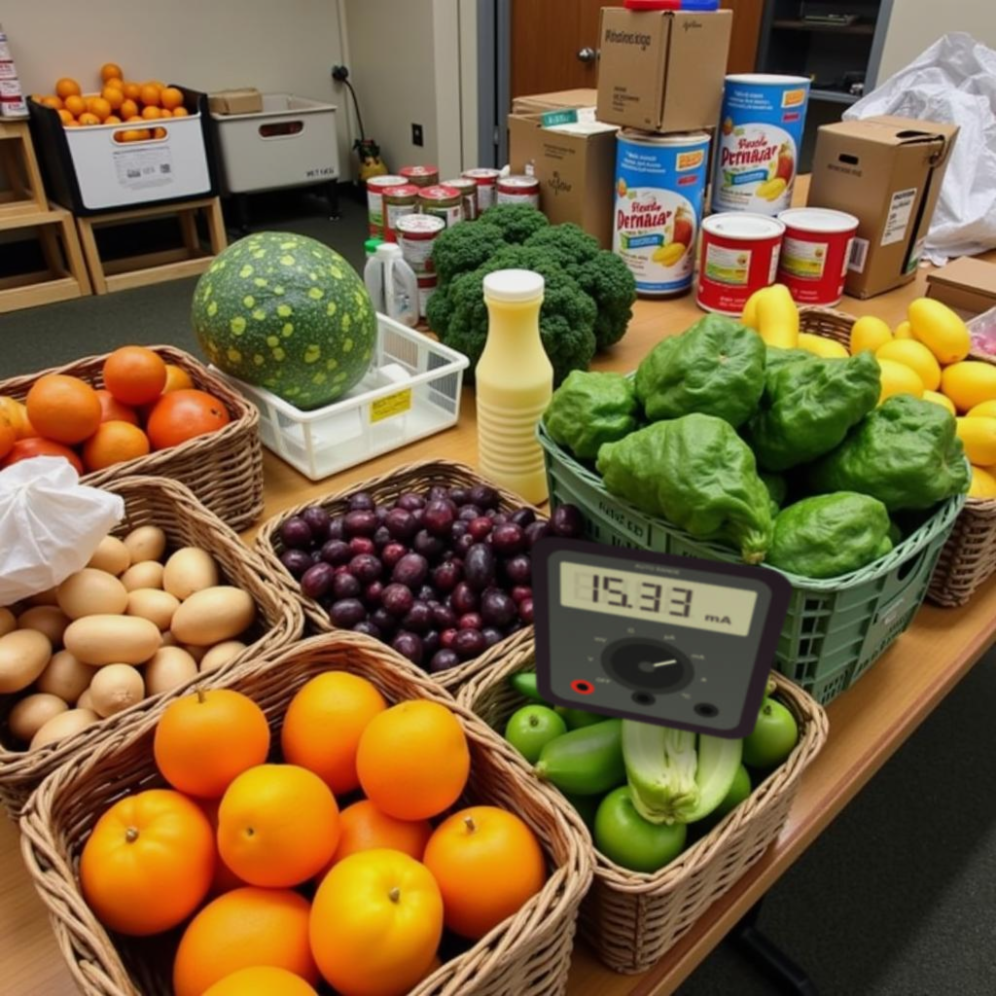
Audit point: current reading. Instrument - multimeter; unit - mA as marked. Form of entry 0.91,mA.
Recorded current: 15.33,mA
